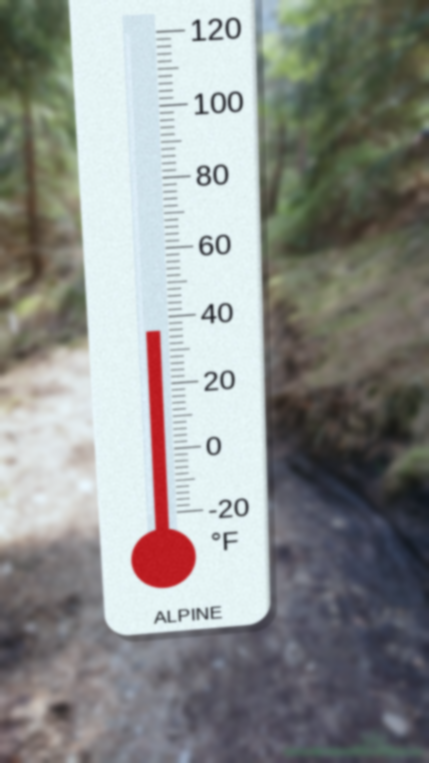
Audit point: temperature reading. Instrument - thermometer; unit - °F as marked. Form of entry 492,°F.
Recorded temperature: 36,°F
